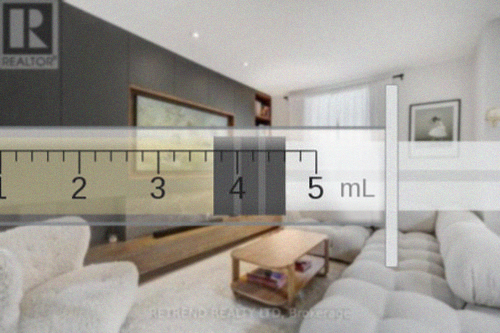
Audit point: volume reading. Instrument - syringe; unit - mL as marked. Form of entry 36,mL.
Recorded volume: 3.7,mL
